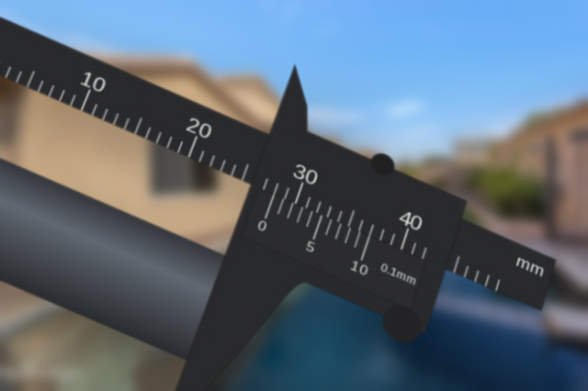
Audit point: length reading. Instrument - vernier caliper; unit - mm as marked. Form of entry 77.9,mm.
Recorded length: 28.0,mm
